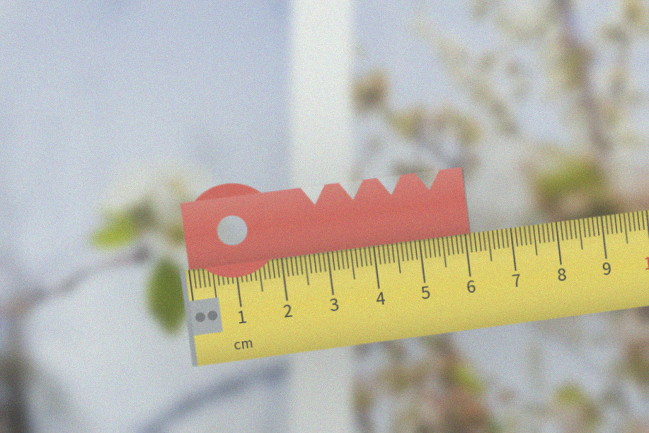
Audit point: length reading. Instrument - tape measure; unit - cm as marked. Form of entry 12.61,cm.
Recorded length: 6.1,cm
